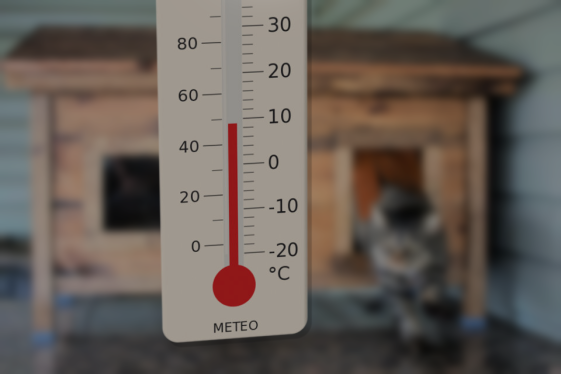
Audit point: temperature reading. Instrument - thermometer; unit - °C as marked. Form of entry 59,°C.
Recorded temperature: 9,°C
